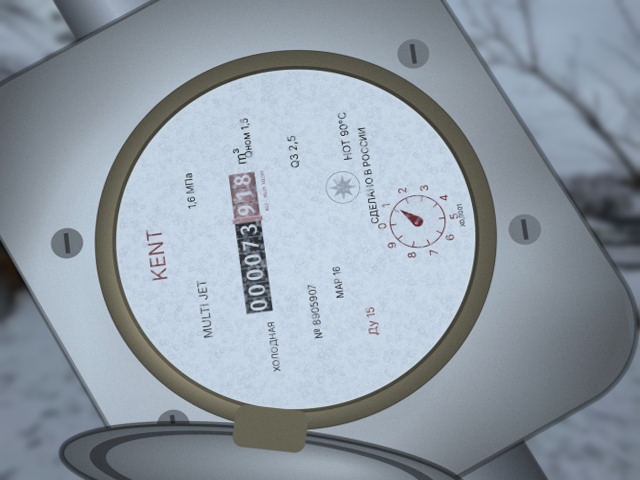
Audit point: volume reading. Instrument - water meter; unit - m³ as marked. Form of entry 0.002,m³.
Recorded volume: 73.9181,m³
